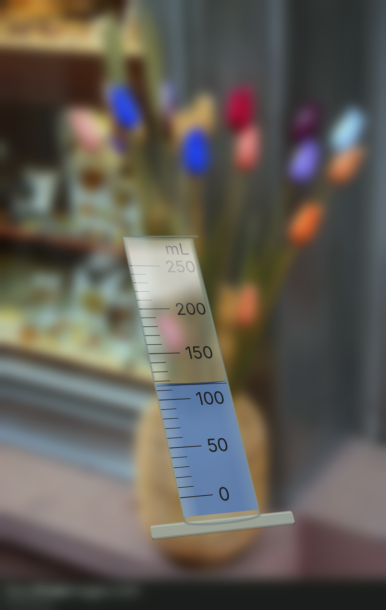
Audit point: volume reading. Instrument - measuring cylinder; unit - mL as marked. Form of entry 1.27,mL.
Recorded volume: 115,mL
